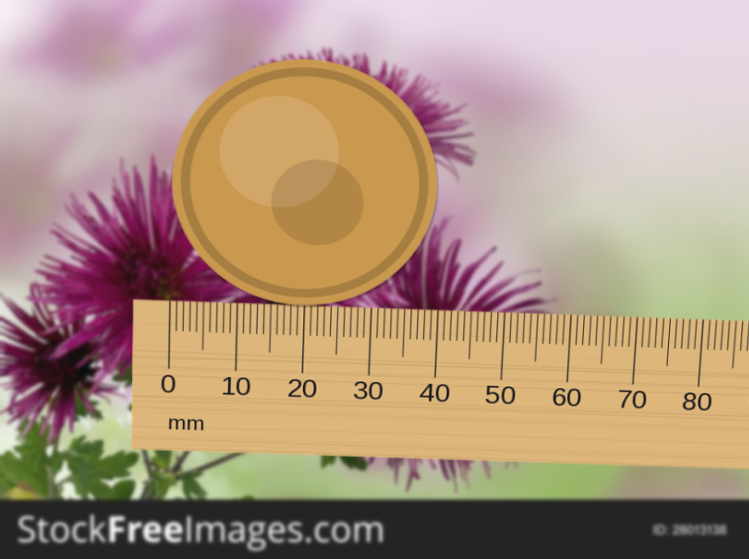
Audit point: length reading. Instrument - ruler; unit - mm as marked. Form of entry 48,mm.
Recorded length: 39,mm
